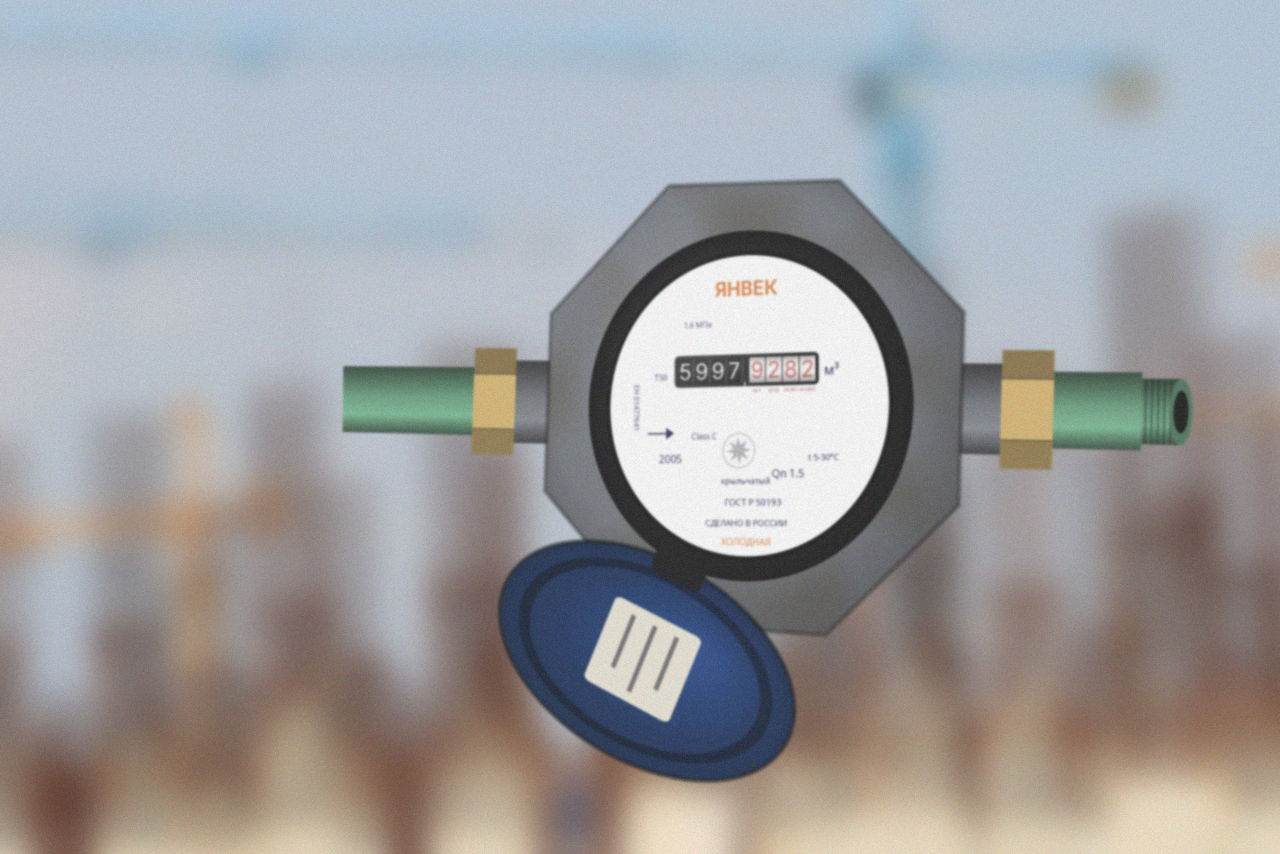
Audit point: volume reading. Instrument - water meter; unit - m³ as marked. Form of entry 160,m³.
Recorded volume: 5997.9282,m³
